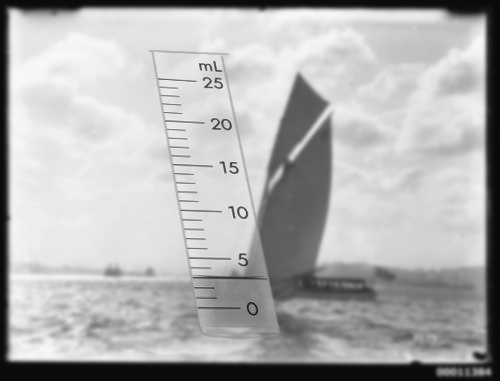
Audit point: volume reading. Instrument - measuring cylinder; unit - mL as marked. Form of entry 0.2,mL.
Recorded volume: 3,mL
